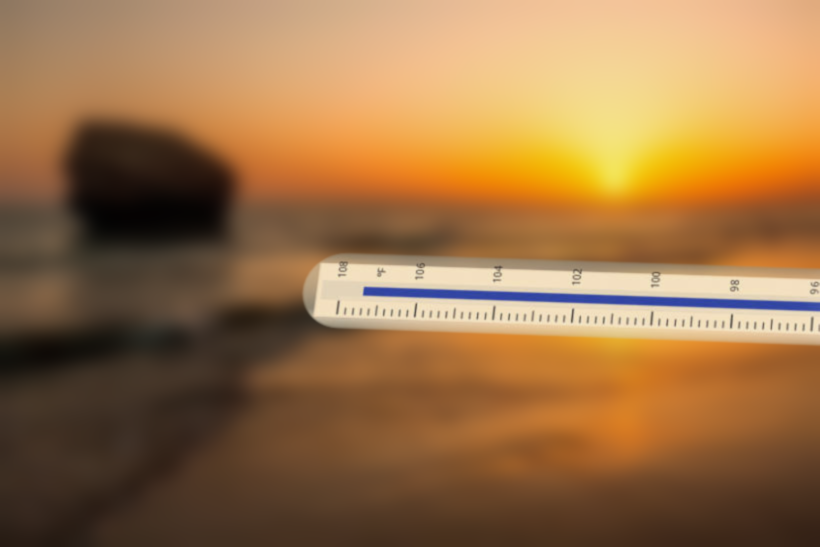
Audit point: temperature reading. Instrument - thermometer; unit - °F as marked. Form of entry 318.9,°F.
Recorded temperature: 107.4,°F
